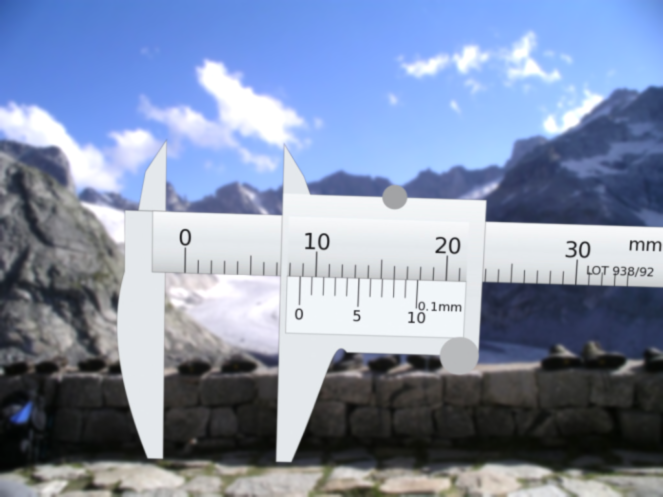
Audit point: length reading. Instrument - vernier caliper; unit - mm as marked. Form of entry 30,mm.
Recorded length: 8.8,mm
